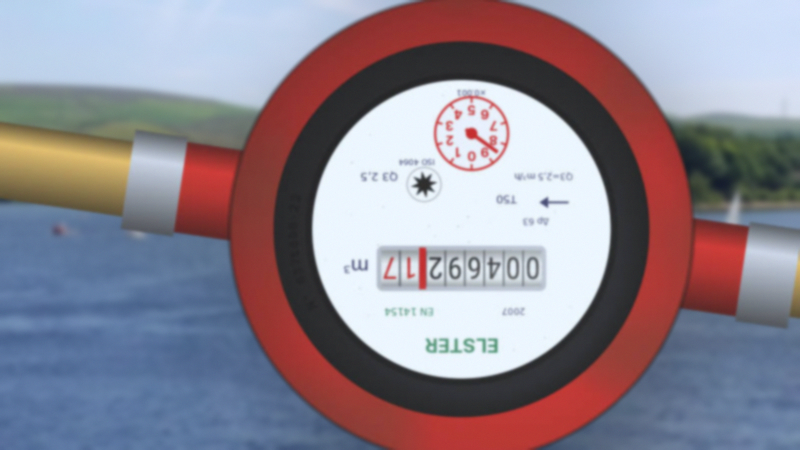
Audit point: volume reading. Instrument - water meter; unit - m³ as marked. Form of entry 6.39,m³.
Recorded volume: 4692.178,m³
